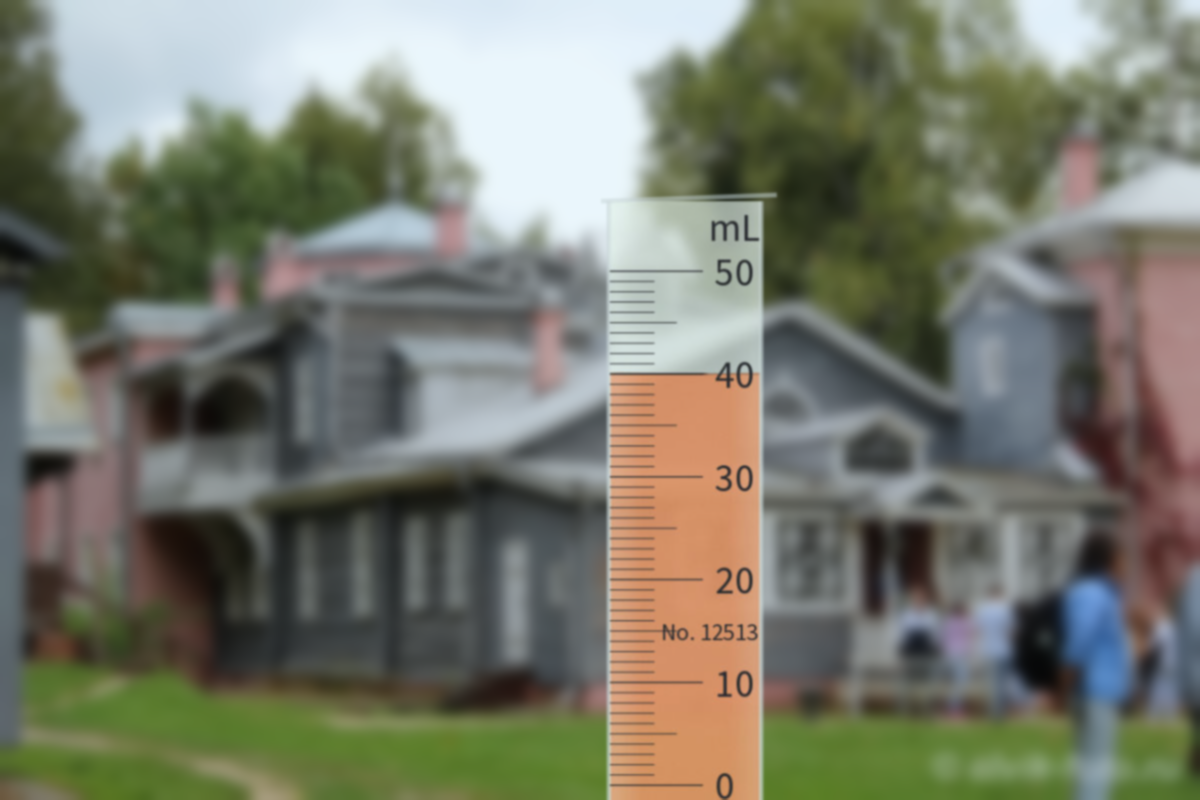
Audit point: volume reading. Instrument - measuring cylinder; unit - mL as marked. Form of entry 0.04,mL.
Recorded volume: 40,mL
